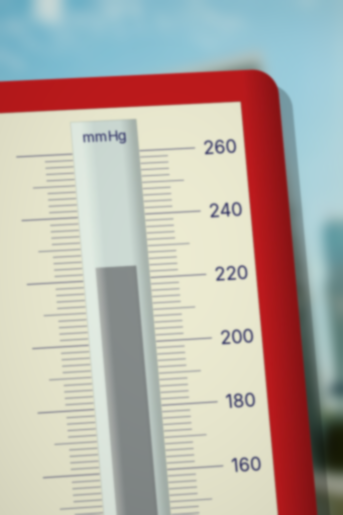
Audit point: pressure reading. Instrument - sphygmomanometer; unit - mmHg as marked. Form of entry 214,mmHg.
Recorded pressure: 224,mmHg
